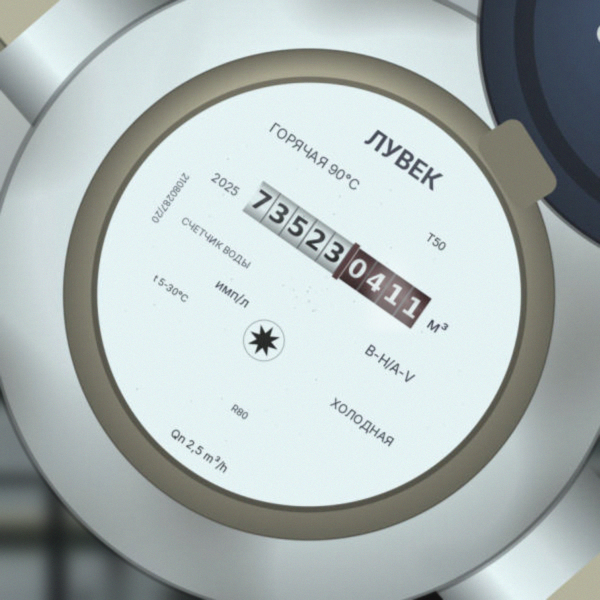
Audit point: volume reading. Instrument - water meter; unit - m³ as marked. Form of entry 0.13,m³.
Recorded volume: 73523.0411,m³
